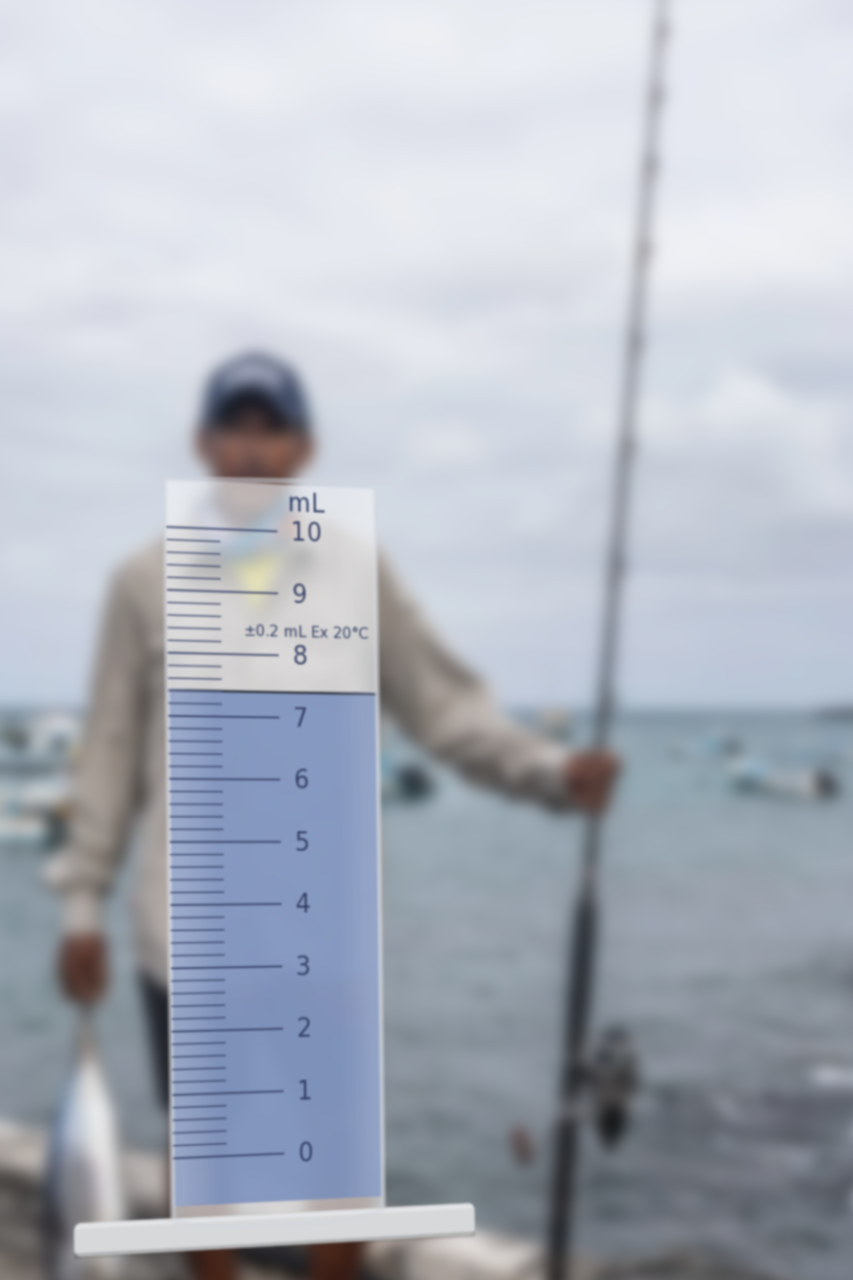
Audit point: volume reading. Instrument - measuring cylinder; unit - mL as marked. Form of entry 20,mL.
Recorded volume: 7.4,mL
